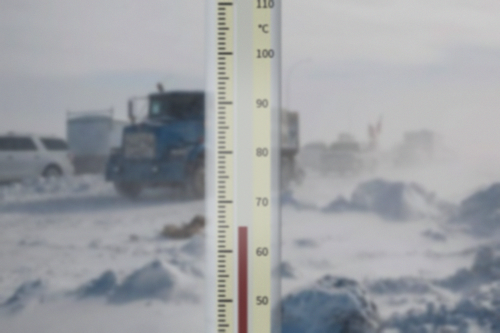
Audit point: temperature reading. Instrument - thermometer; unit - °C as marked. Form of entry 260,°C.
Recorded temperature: 65,°C
